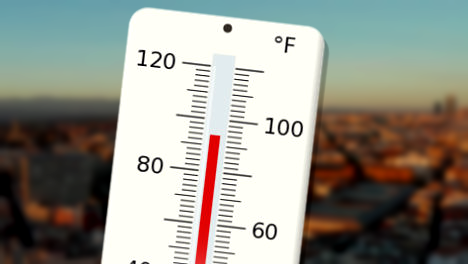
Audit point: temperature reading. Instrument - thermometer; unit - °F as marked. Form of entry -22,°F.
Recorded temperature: 94,°F
